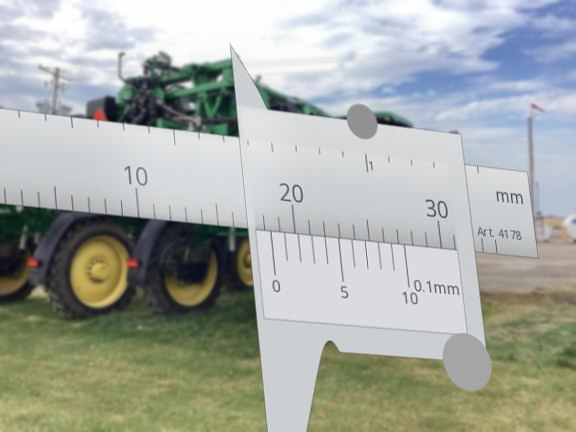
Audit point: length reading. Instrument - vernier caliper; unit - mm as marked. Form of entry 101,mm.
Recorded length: 18.4,mm
